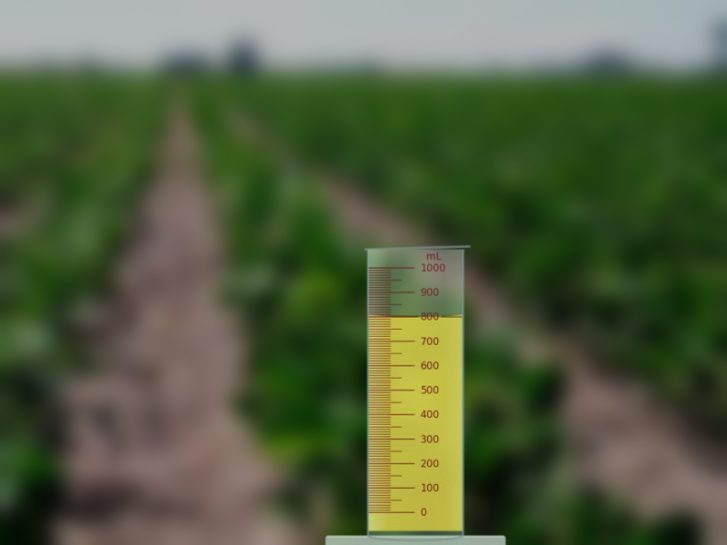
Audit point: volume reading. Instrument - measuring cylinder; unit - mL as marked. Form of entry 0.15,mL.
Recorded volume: 800,mL
